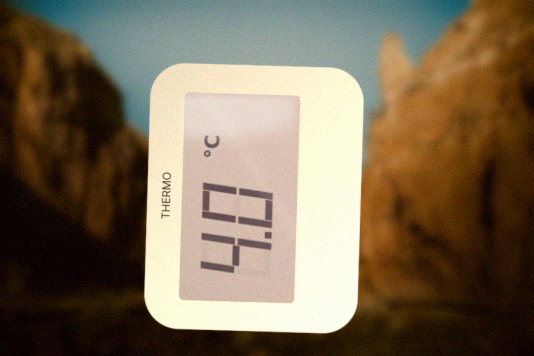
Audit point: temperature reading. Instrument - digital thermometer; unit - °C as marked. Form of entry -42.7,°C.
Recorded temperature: 4.0,°C
